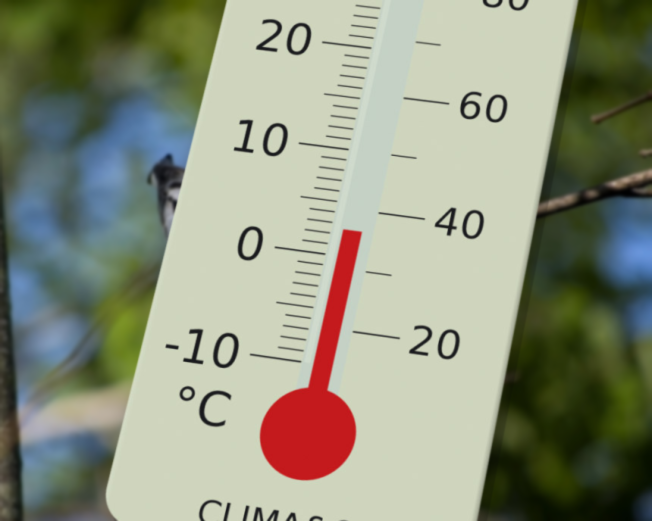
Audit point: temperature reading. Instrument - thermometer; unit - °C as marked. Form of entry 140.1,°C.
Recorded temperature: 2.5,°C
